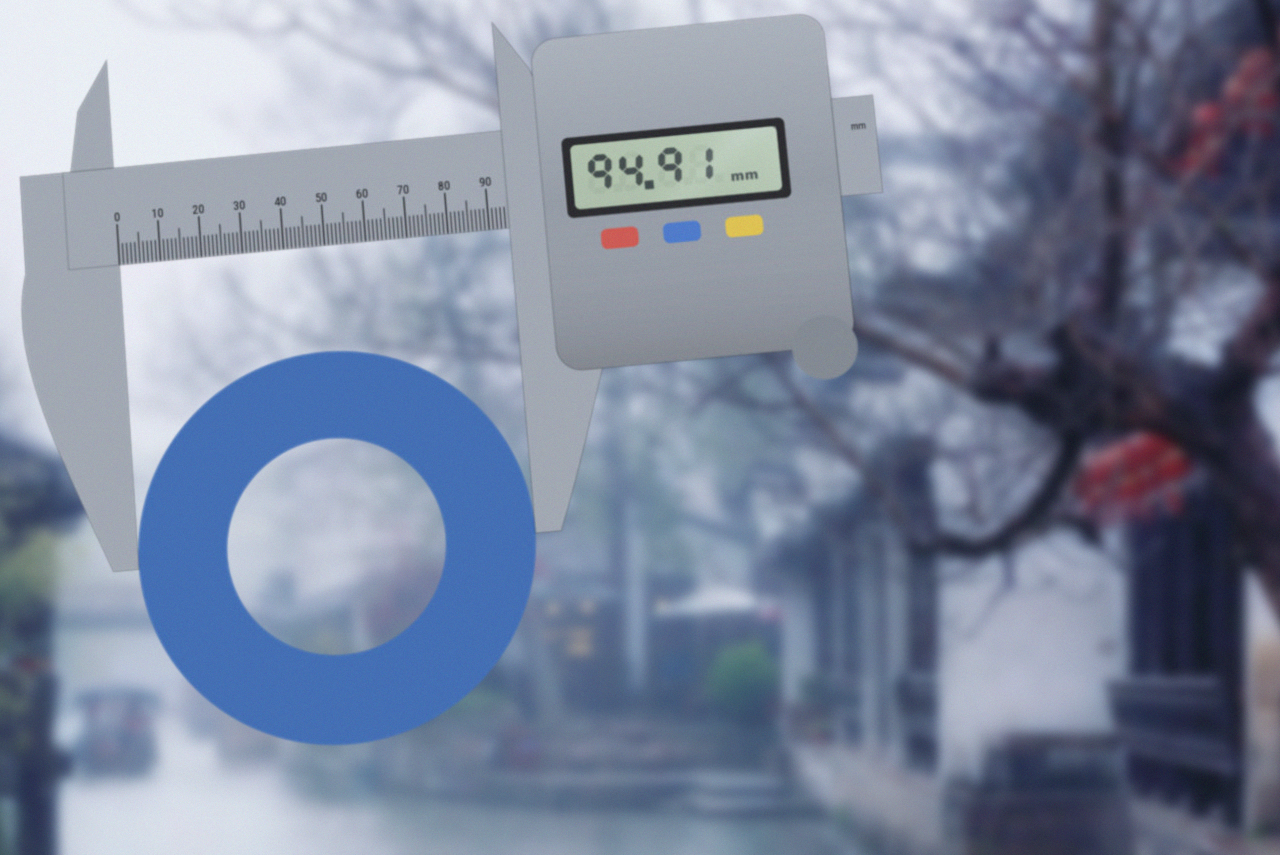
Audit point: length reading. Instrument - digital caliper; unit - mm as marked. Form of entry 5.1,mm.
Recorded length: 94.91,mm
